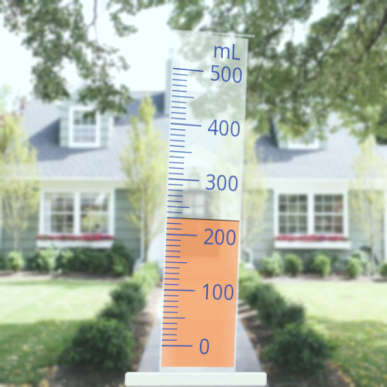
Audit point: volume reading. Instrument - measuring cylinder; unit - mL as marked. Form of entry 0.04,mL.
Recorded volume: 230,mL
